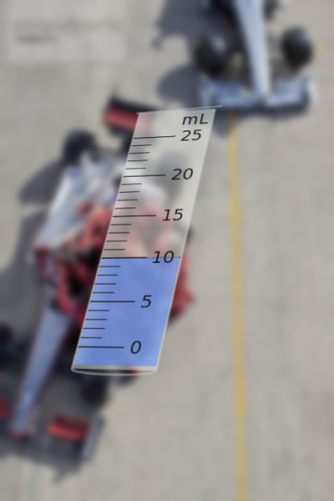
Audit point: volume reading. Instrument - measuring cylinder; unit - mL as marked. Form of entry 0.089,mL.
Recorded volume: 10,mL
